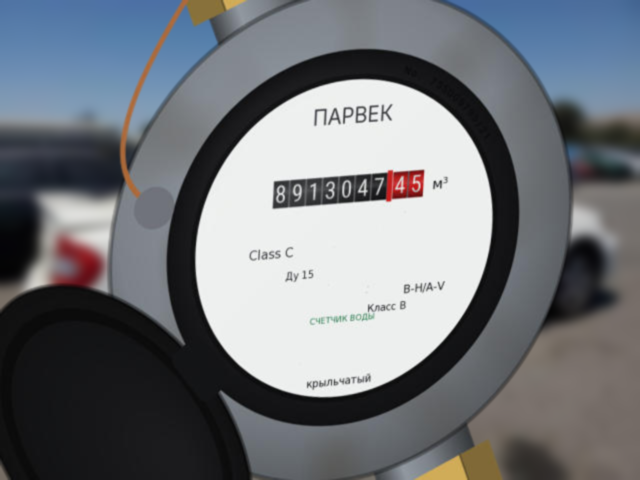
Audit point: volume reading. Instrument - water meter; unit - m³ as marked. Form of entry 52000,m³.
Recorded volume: 8913047.45,m³
